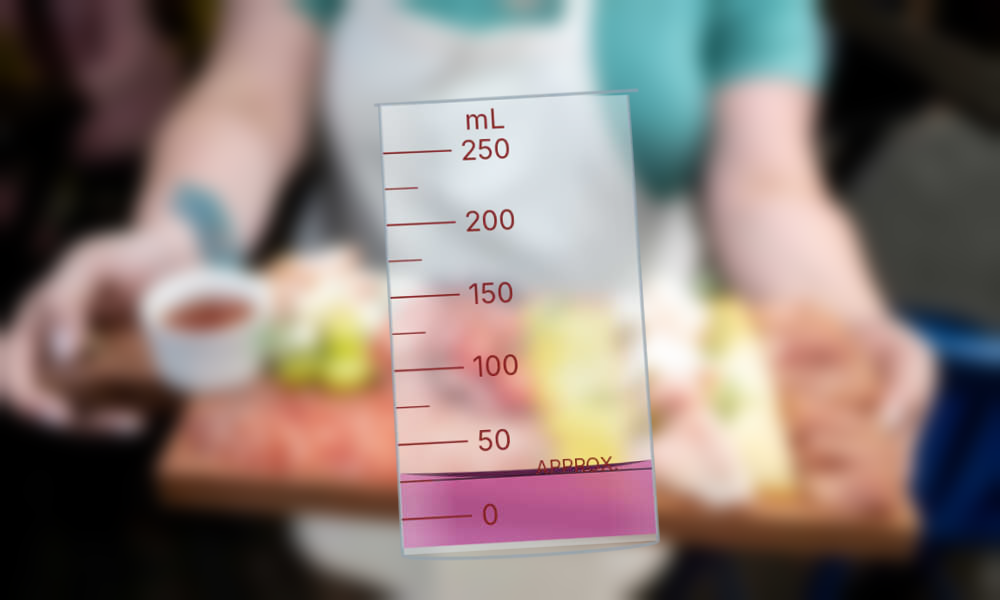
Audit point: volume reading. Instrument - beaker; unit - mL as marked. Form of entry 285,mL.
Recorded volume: 25,mL
